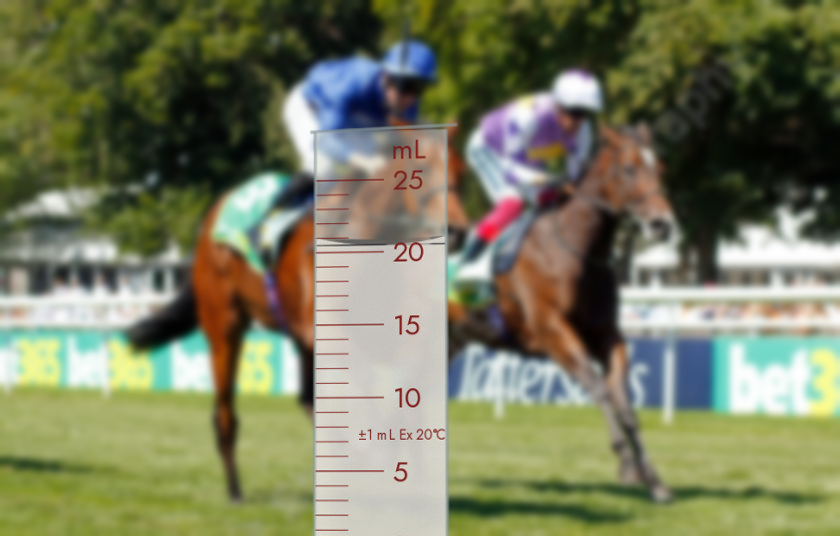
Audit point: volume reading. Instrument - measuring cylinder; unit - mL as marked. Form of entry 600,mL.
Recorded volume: 20.5,mL
